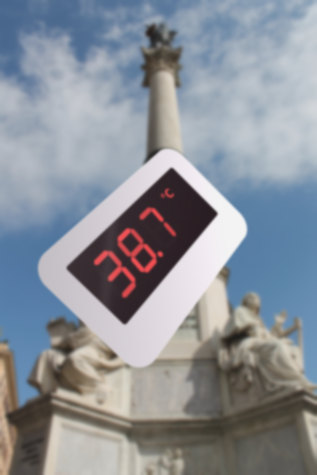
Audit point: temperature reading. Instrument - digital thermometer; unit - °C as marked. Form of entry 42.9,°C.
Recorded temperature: 38.7,°C
